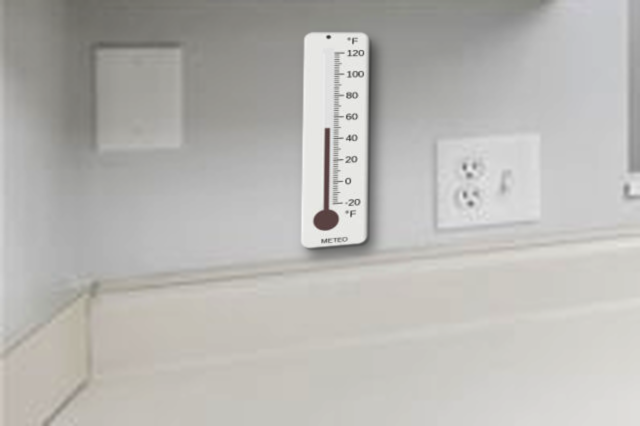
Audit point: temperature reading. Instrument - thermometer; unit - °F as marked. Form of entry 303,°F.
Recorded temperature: 50,°F
